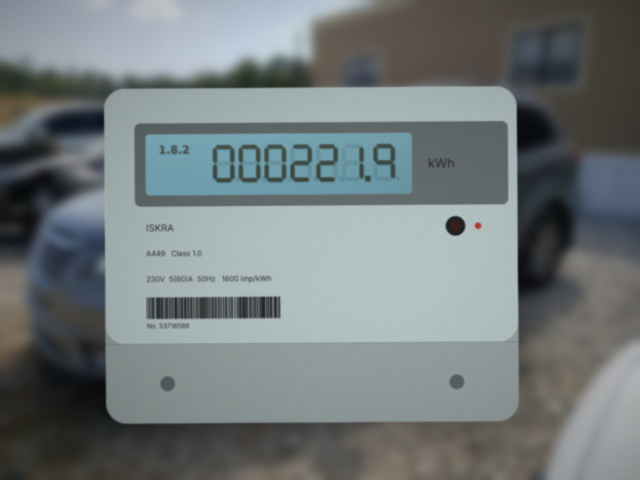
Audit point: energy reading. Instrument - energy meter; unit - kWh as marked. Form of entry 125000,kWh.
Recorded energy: 221.9,kWh
